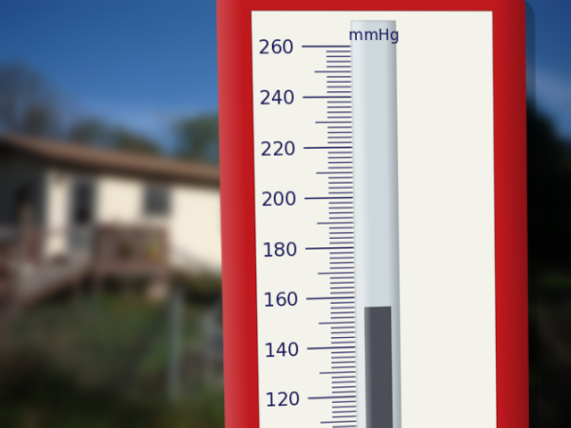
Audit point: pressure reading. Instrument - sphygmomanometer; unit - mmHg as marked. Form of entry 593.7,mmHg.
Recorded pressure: 156,mmHg
